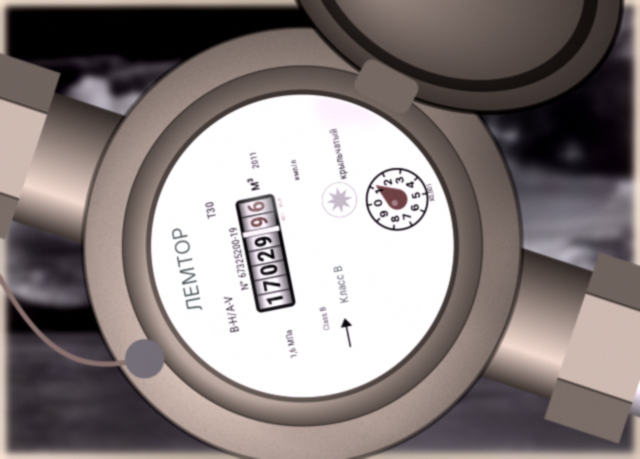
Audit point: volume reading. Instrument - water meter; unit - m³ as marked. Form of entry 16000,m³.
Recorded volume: 17029.961,m³
